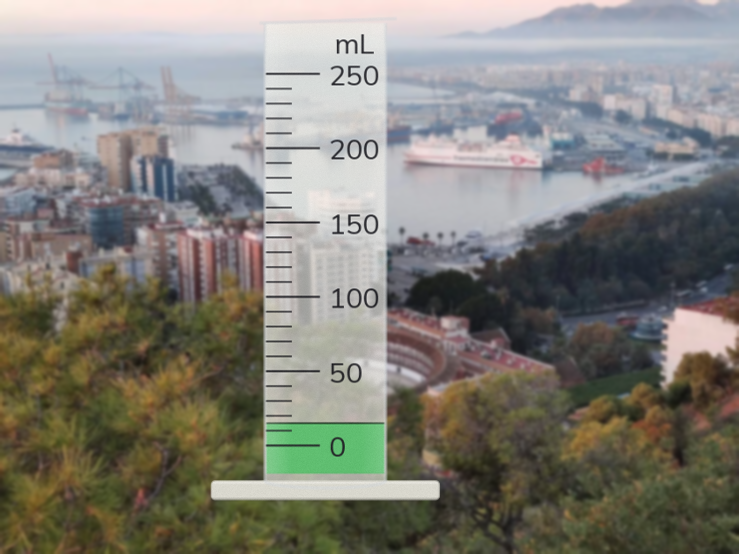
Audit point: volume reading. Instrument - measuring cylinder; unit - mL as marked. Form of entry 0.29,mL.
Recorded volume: 15,mL
